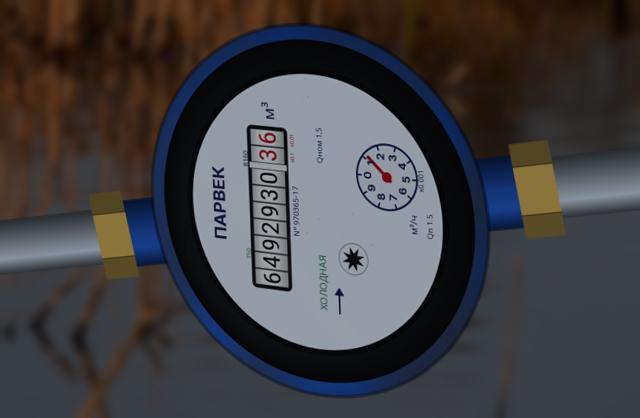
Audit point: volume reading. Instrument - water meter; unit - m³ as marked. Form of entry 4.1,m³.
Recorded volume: 6492930.361,m³
